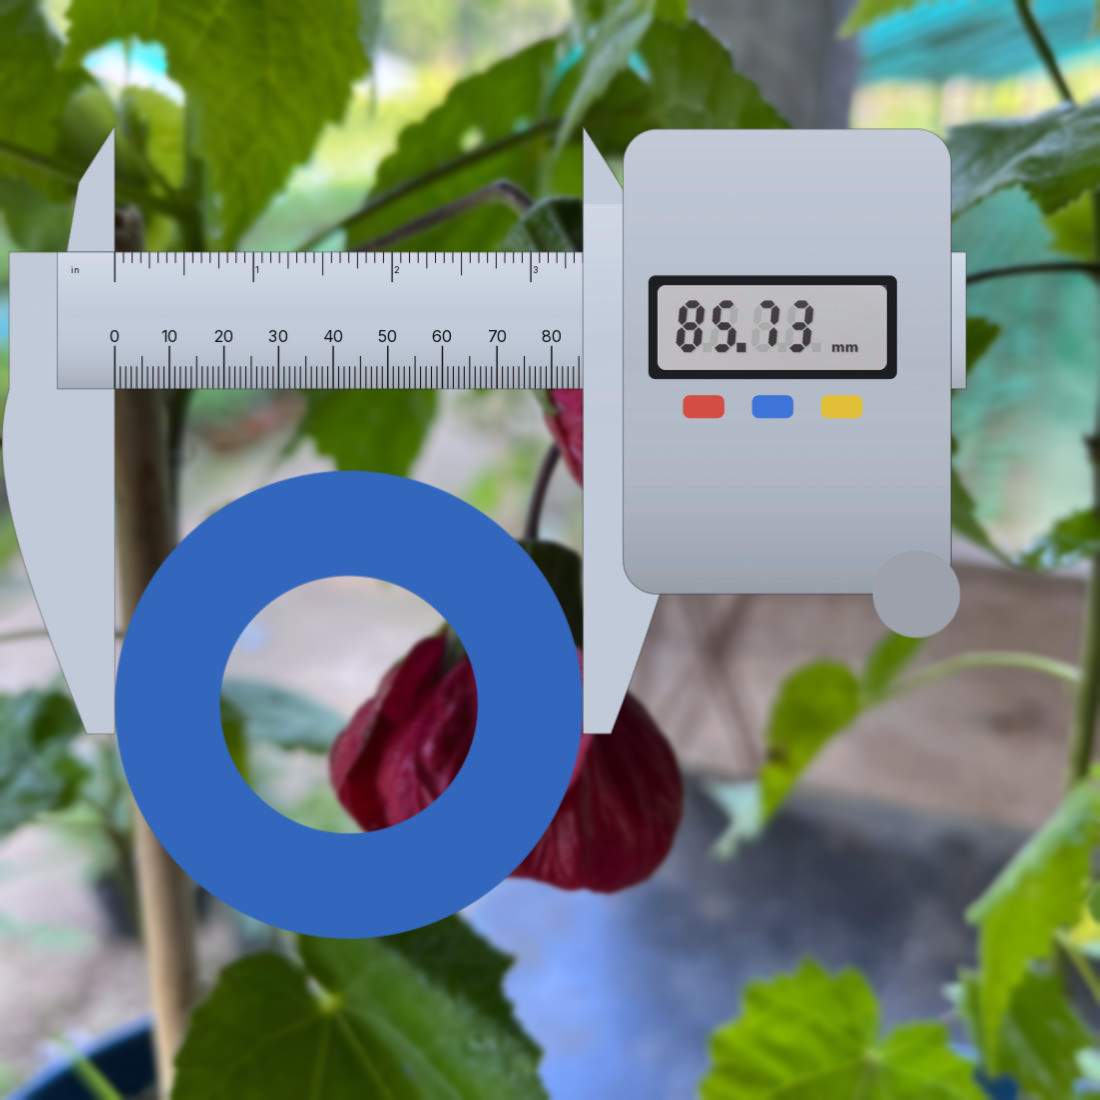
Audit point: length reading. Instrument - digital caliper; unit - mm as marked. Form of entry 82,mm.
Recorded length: 85.73,mm
